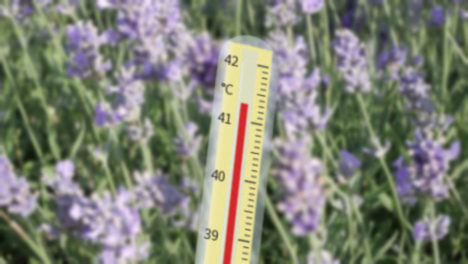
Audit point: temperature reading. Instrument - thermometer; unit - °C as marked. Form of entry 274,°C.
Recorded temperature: 41.3,°C
